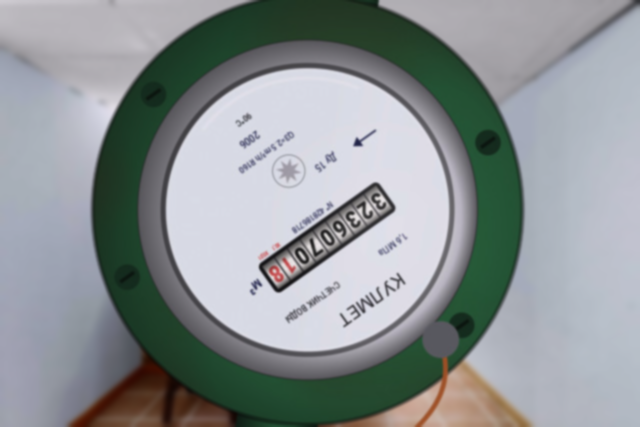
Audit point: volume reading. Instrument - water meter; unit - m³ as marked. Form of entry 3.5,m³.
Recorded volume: 3236070.18,m³
